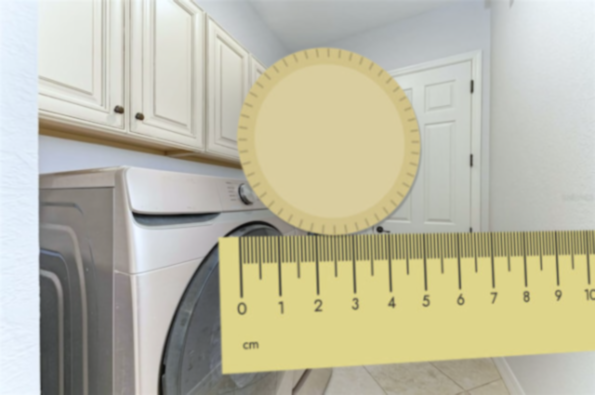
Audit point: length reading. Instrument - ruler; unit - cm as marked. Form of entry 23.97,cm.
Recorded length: 5,cm
